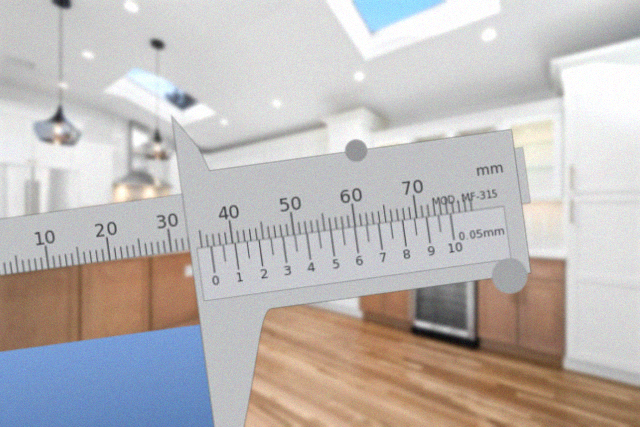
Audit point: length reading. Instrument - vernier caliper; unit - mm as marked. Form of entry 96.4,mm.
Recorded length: 36.5,mm
